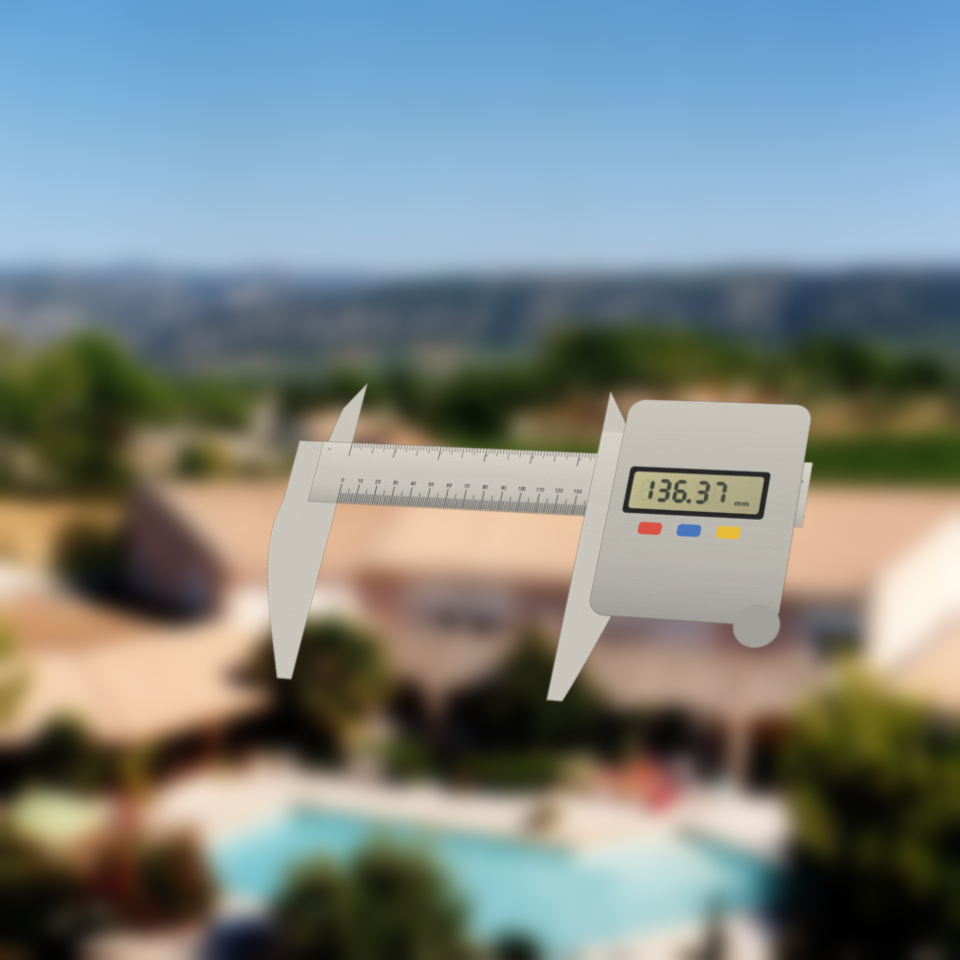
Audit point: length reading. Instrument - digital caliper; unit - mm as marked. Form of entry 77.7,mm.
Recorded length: 136.37,mm
